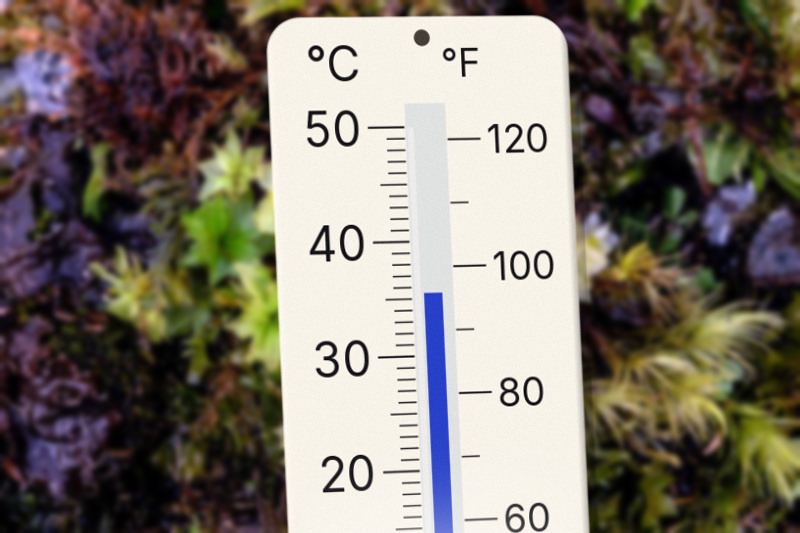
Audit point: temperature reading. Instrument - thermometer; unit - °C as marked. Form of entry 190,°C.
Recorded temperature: 35.5,°C
